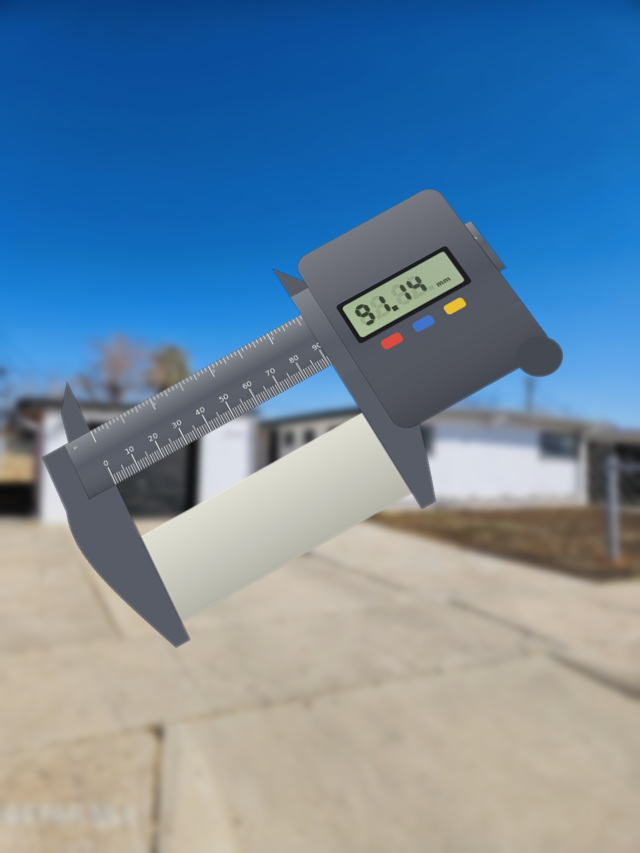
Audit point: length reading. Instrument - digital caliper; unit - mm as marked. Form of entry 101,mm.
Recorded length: 91.14,mm
